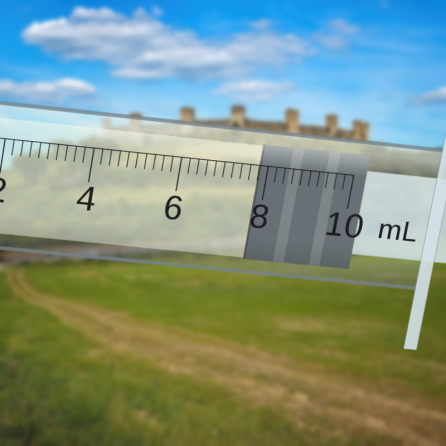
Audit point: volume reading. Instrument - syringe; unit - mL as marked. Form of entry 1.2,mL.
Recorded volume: 7.8,mL
